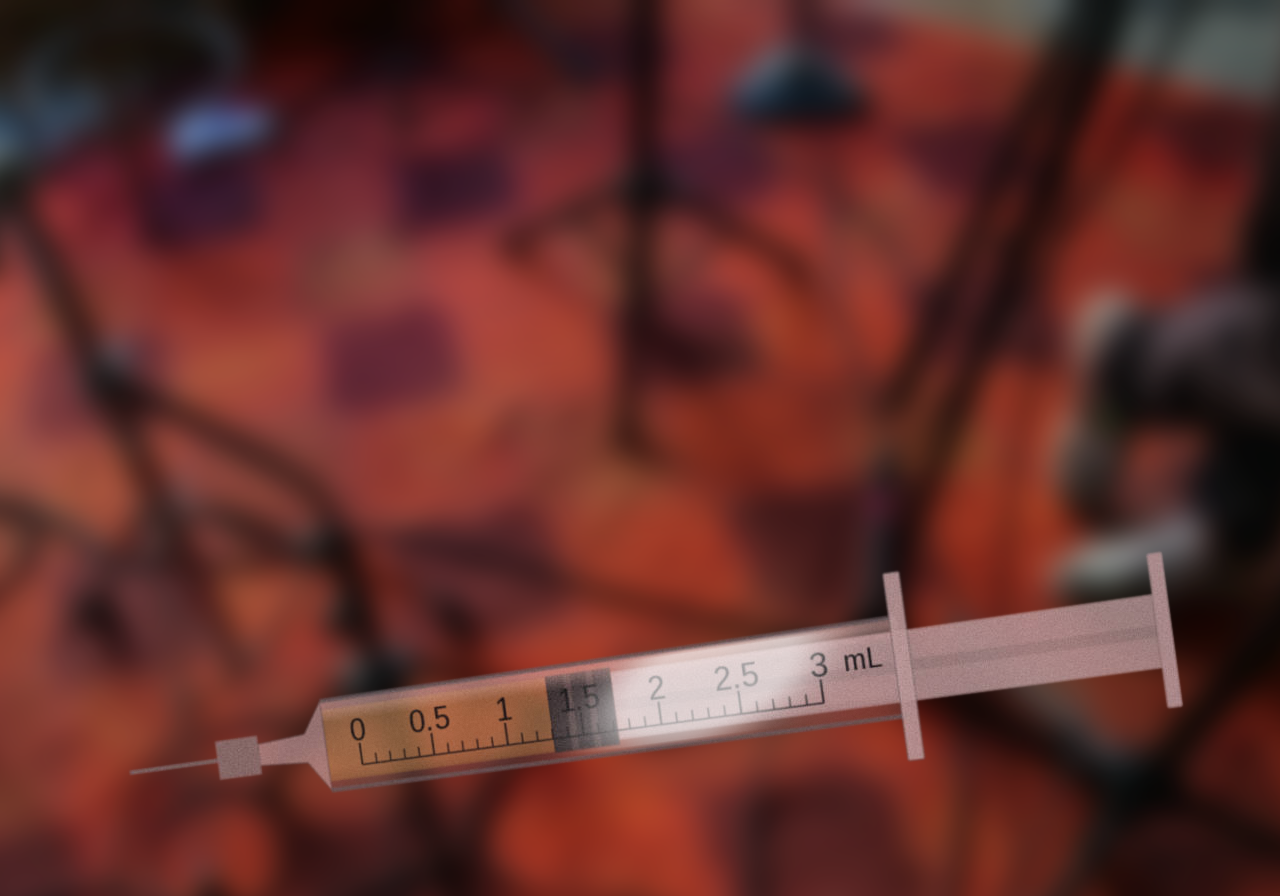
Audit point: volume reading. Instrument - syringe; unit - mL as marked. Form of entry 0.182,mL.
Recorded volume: 1.3,mL
